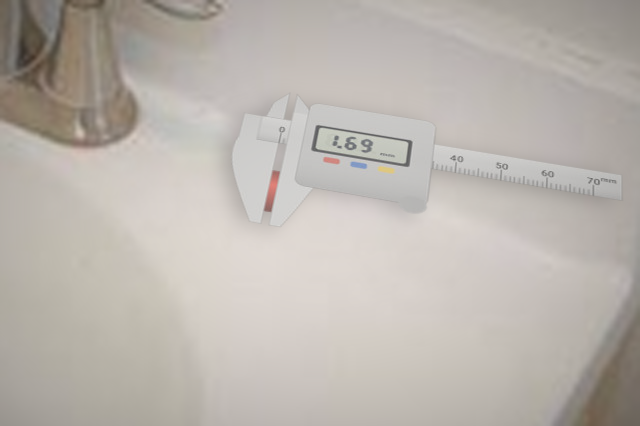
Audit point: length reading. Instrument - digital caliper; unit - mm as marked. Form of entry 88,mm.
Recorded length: 1.69,mm
